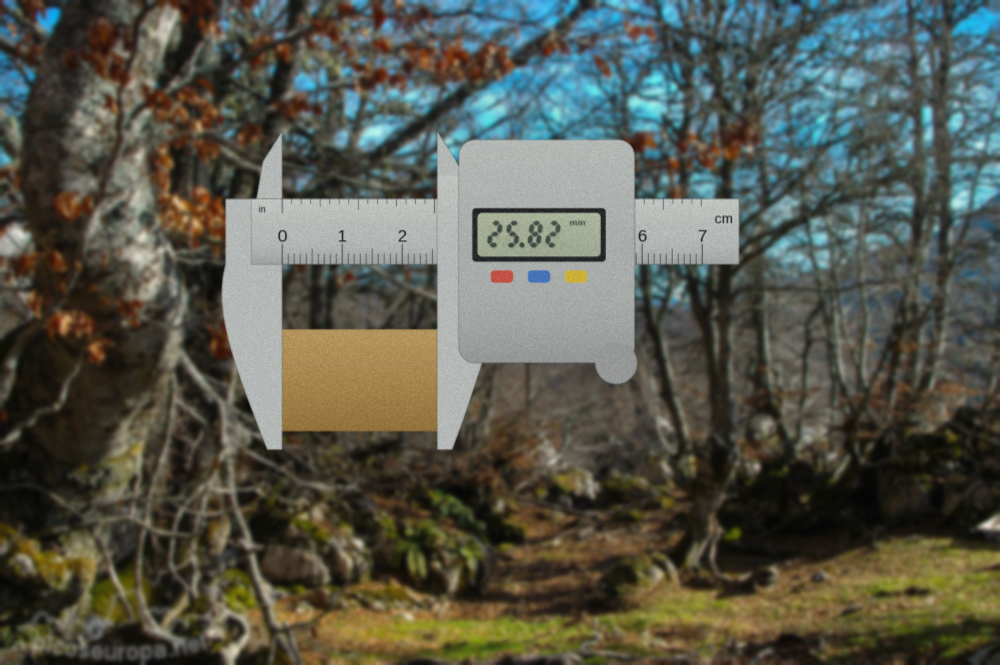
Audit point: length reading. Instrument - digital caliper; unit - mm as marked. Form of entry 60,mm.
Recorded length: 25.82,mm
